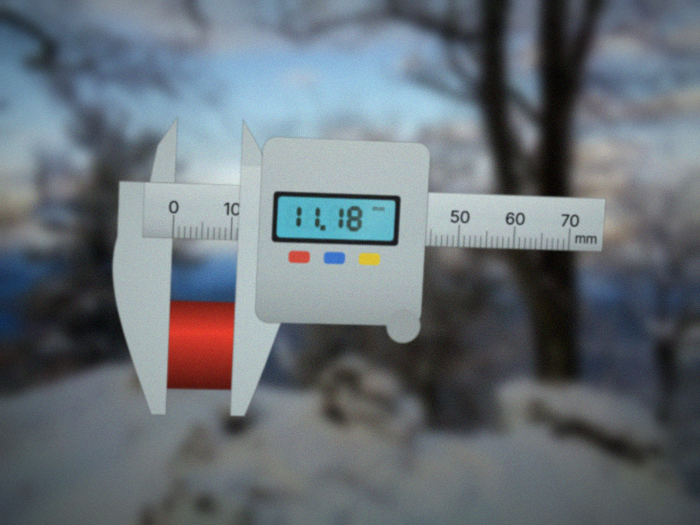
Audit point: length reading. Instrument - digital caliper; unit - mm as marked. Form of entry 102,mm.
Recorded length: 11.18,mm
